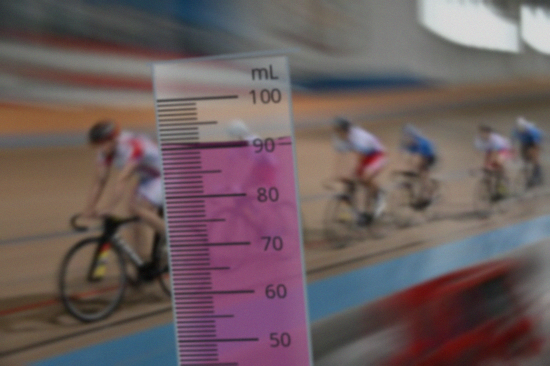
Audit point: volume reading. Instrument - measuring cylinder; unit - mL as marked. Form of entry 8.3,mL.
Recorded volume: 90,mL
